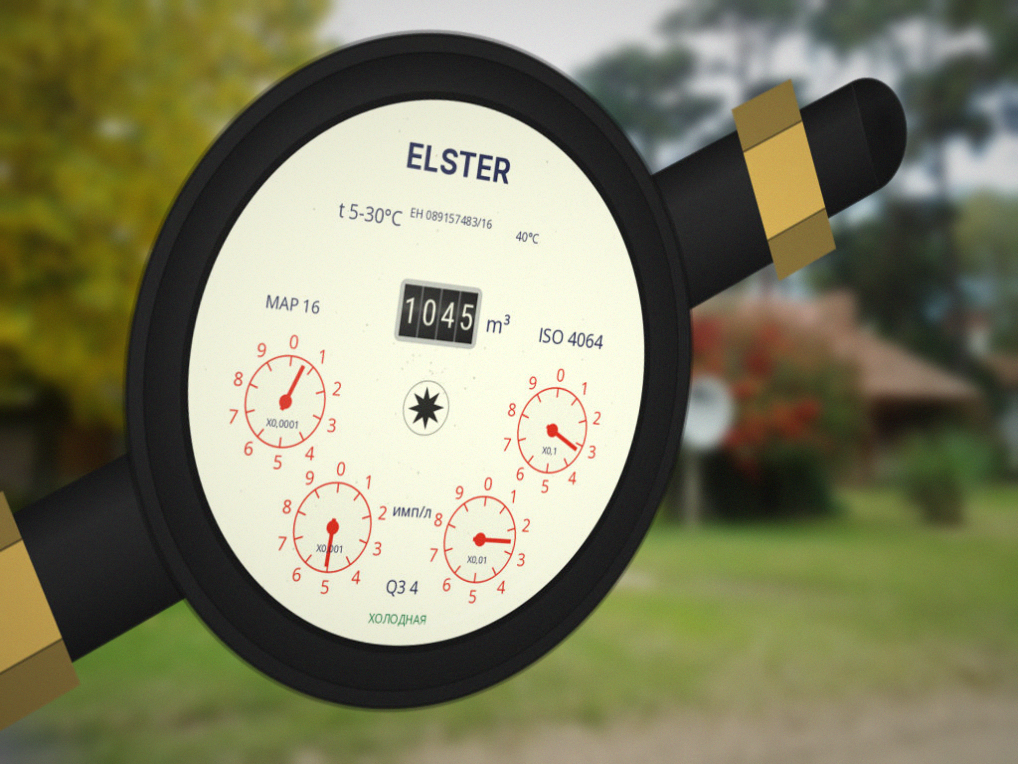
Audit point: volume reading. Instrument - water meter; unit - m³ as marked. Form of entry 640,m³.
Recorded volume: 1045.3250,m³
